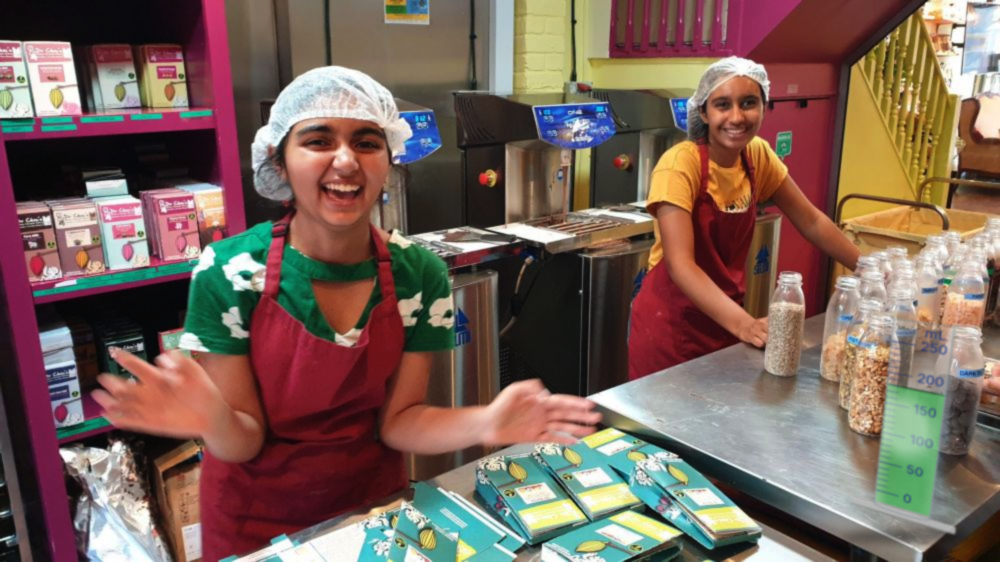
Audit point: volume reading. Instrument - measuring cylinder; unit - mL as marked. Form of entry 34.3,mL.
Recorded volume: 180,mL
